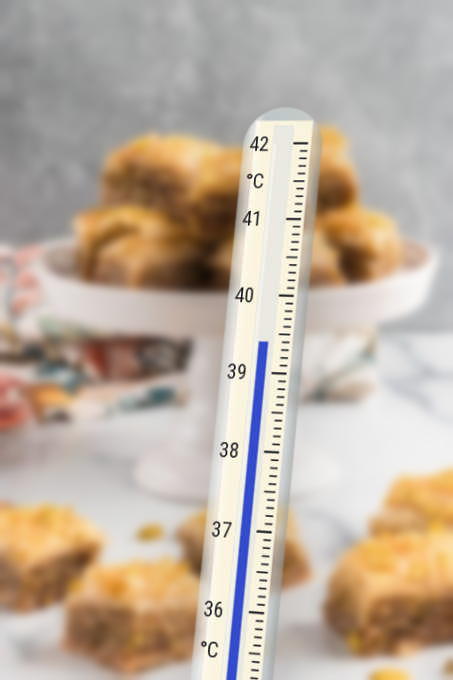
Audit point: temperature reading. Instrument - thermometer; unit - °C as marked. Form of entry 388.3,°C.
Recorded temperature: 39.4,°C
